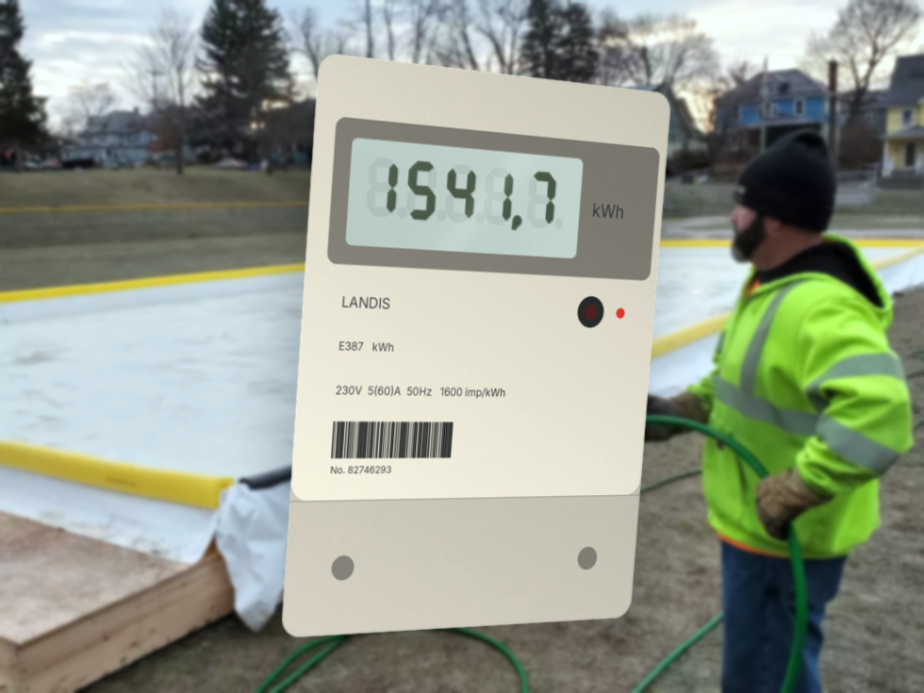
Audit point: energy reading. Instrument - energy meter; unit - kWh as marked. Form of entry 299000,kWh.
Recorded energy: 1541.7,kWh
